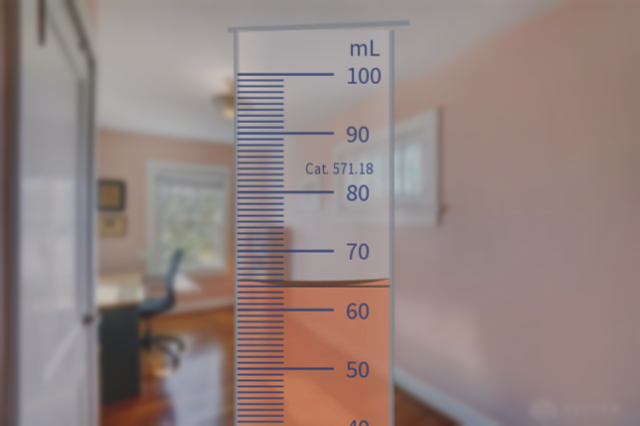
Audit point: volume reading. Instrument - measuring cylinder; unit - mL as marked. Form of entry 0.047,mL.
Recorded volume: 64,mL
